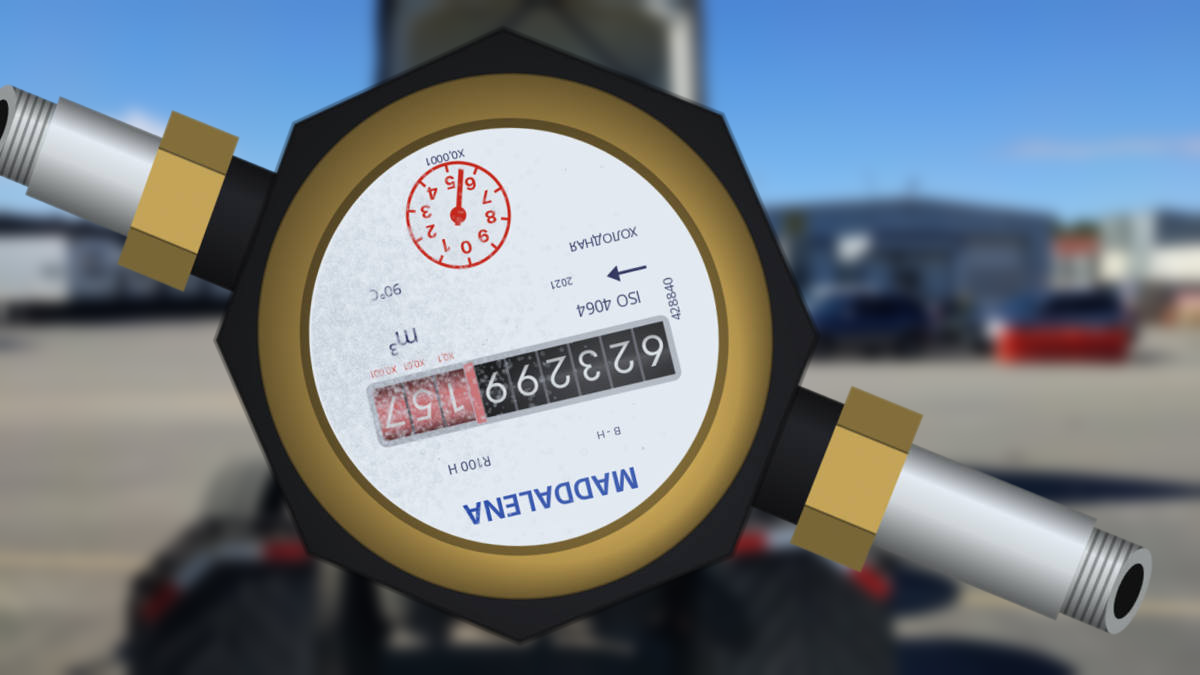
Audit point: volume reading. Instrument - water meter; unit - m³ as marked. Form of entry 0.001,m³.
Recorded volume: 623299.1575,m³
